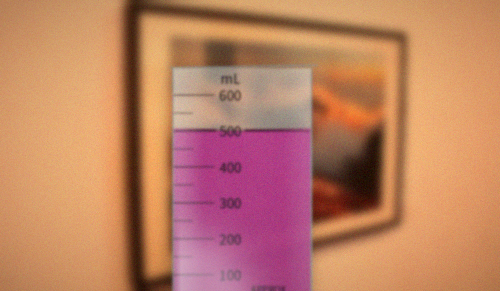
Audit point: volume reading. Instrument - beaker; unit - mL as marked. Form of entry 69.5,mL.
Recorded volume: 500,mL
